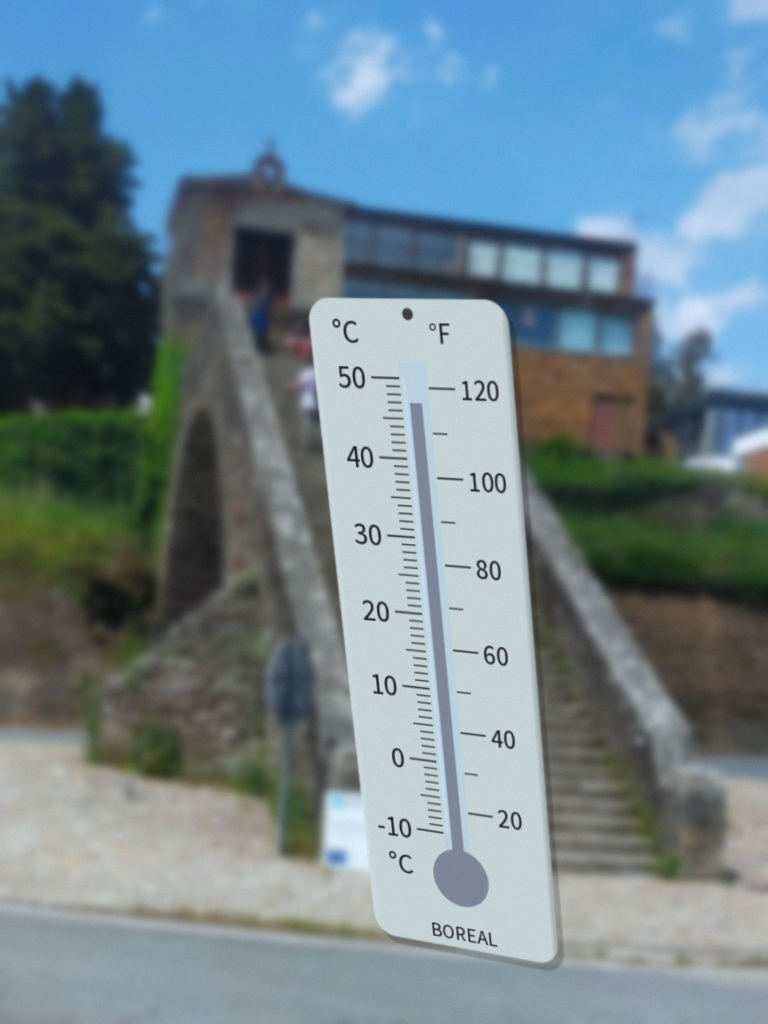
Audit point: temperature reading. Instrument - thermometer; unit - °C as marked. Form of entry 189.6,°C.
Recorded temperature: 47,°C
